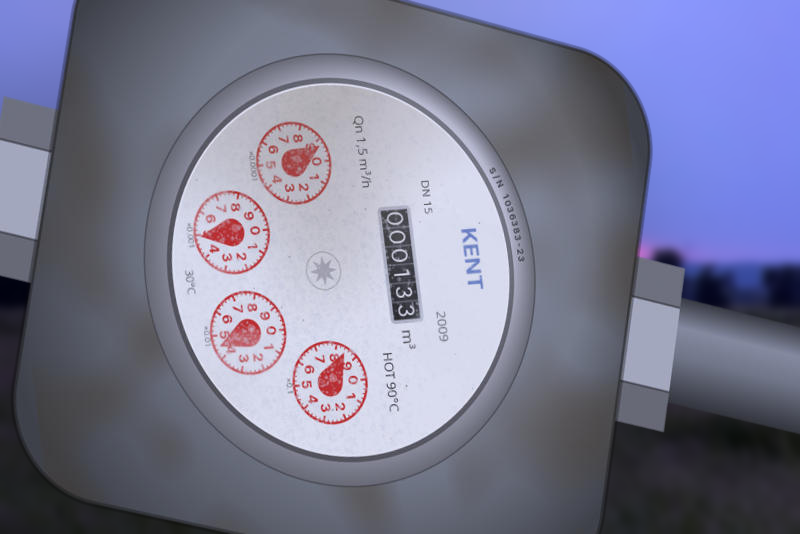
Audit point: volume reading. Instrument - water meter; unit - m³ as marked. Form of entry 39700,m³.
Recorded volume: 133.8449,m³
